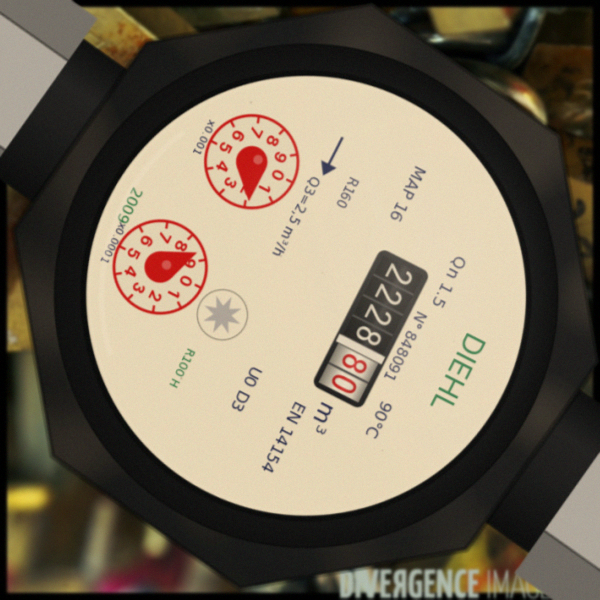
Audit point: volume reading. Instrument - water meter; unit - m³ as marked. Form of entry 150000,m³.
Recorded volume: 2228.8018,m³
